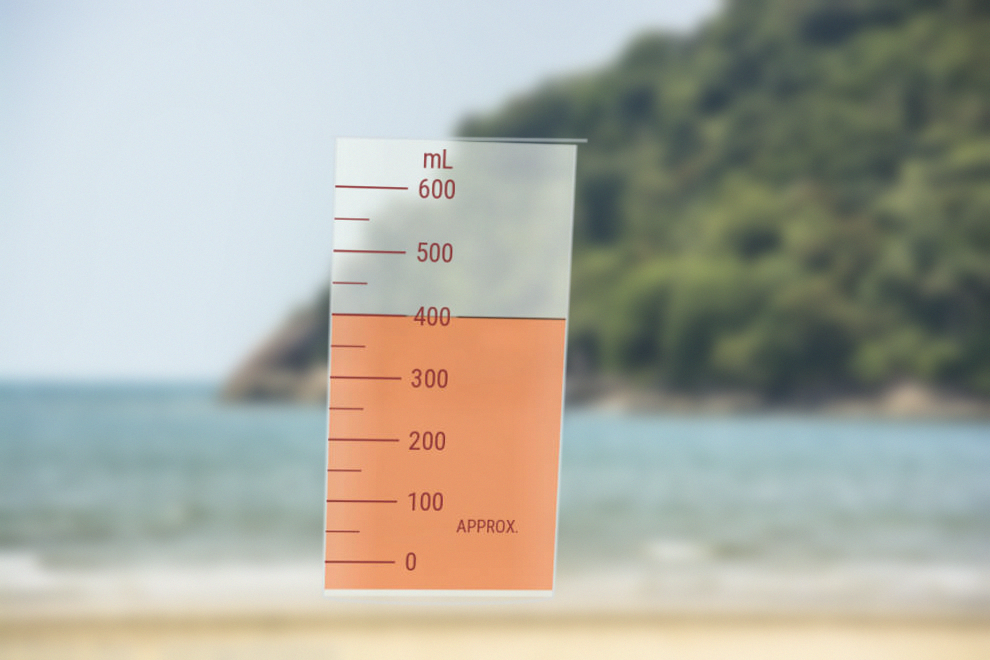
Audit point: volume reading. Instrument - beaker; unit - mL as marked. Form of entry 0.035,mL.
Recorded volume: 400,mL
